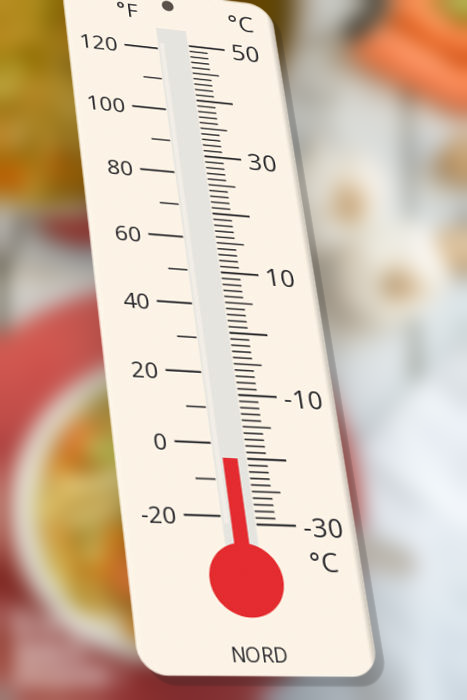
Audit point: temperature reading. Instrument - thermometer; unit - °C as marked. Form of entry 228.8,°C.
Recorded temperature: -20,°C
